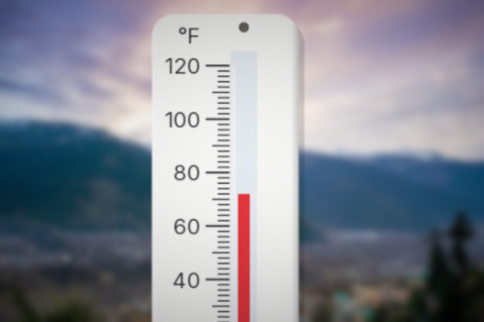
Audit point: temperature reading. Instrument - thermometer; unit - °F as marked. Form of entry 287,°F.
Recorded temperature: 72,°F
